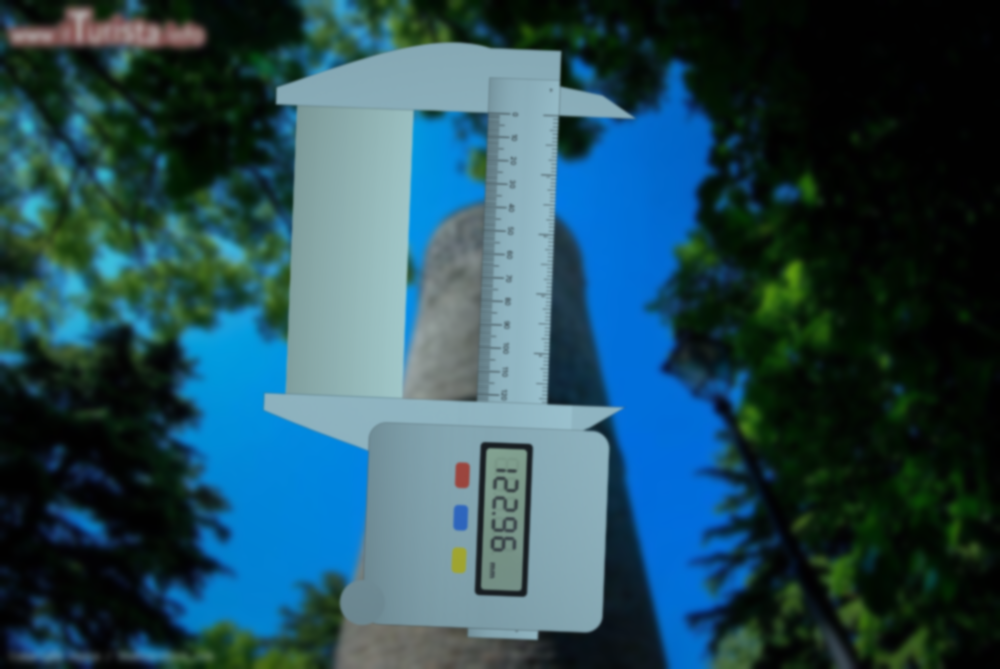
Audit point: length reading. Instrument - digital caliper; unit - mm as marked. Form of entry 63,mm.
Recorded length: 122.96,mm
